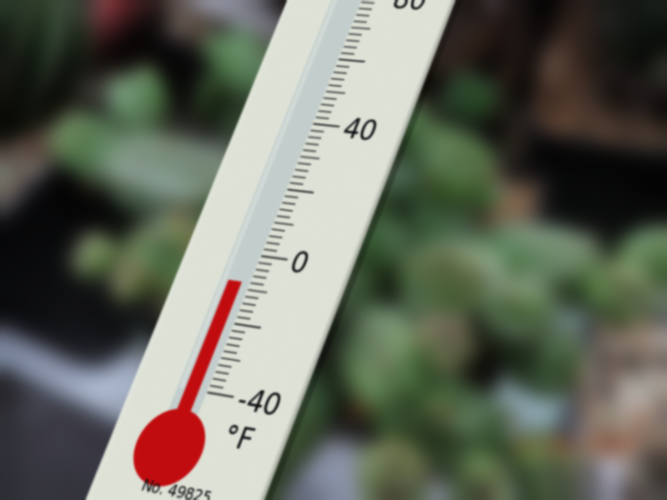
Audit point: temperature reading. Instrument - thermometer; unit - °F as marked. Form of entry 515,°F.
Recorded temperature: -8,°F
